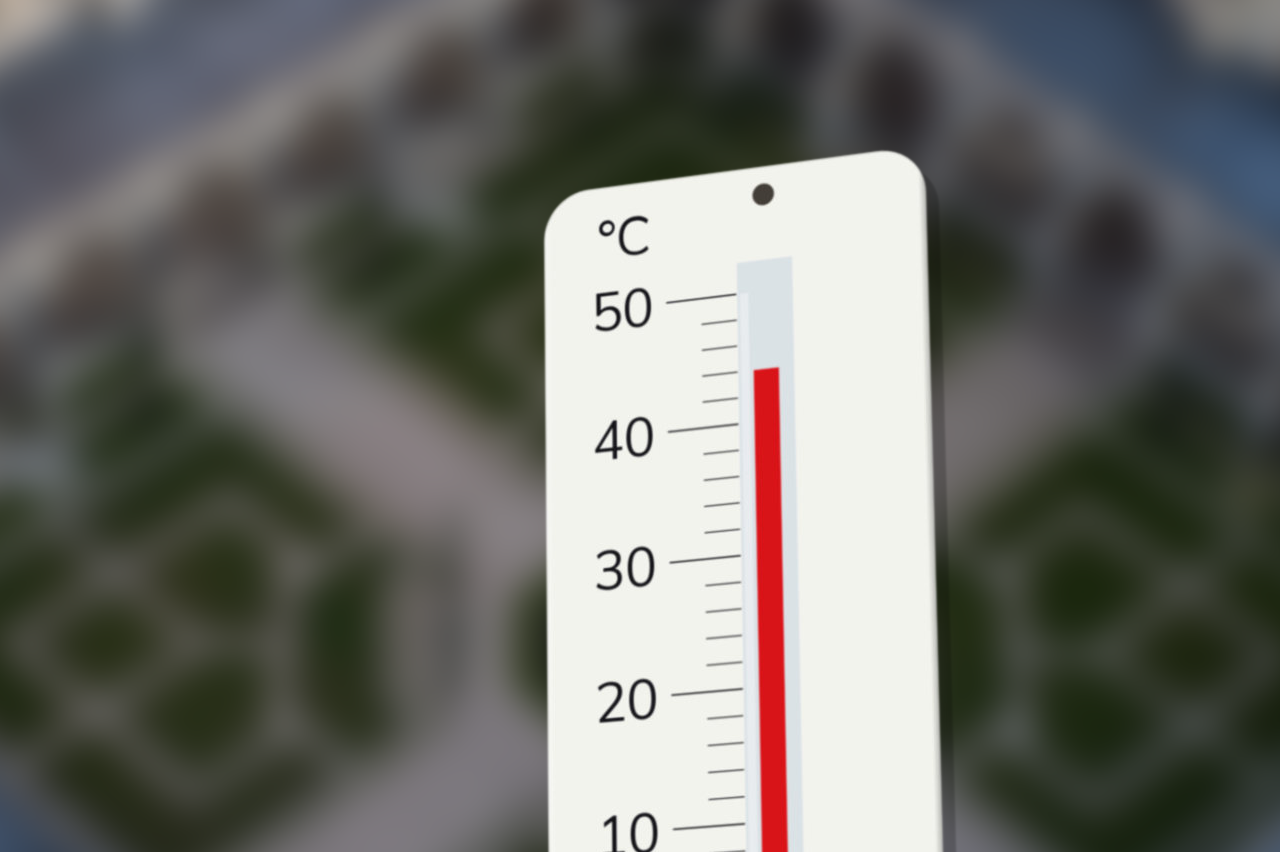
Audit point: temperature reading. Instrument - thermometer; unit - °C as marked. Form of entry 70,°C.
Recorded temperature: 44,°C
